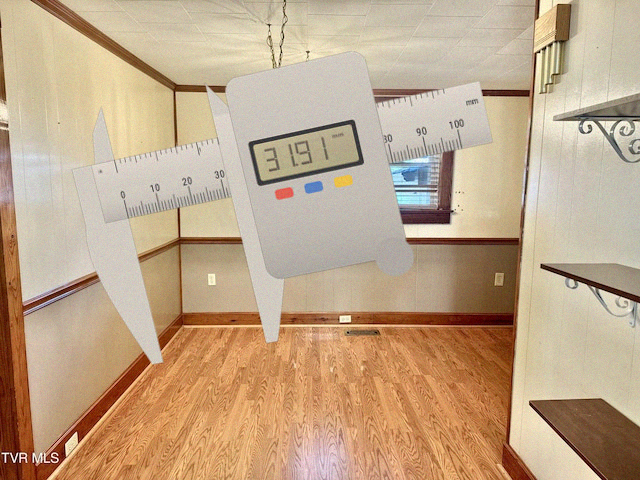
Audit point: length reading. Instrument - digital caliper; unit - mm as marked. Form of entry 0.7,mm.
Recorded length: 31.91,mm
